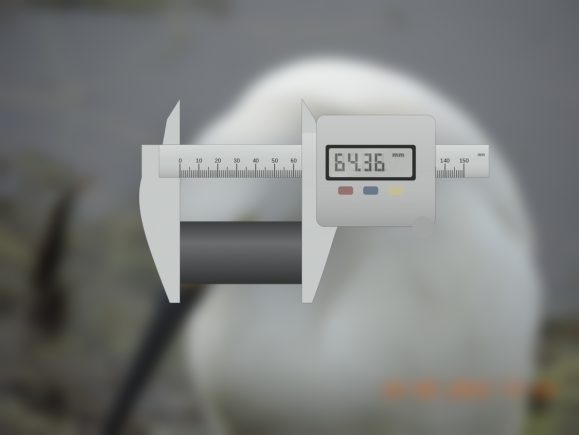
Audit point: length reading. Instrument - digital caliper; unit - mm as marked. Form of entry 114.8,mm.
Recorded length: 64.36,mm
